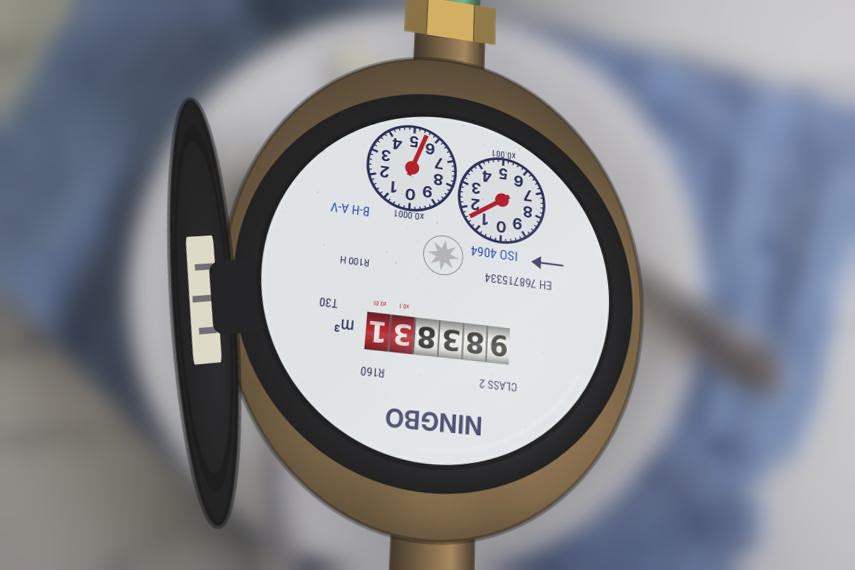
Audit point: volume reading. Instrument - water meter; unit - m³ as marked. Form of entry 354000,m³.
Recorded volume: 9838.3115,m³
